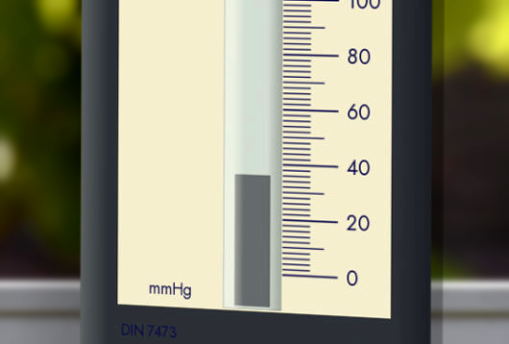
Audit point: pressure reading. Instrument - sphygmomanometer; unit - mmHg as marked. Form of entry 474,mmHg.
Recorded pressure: 36,mmHg
